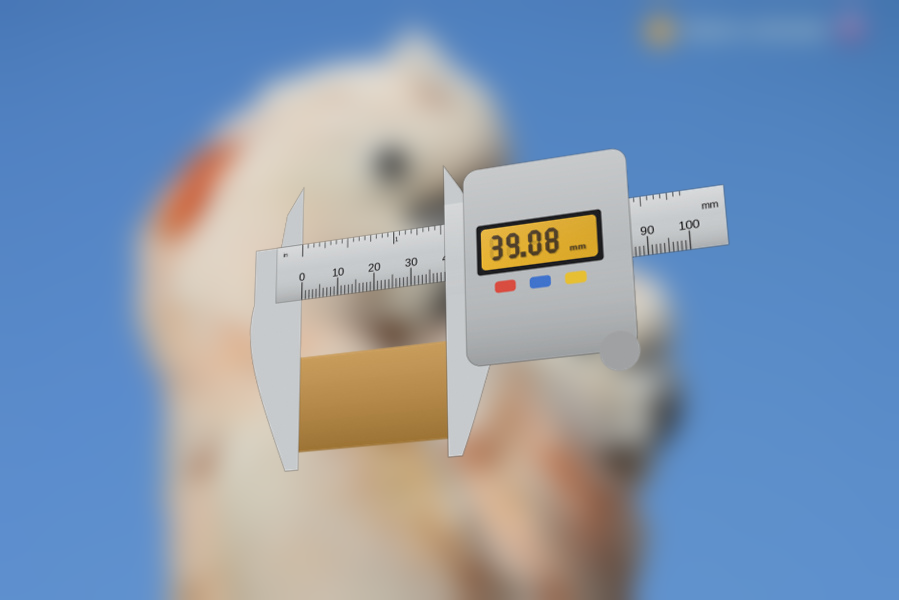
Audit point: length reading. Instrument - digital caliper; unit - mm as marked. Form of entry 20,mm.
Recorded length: 39.08,mm
